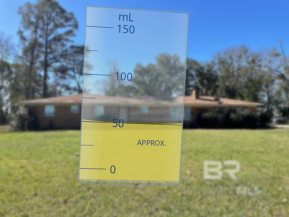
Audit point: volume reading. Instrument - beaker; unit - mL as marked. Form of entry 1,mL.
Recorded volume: 50,mL
